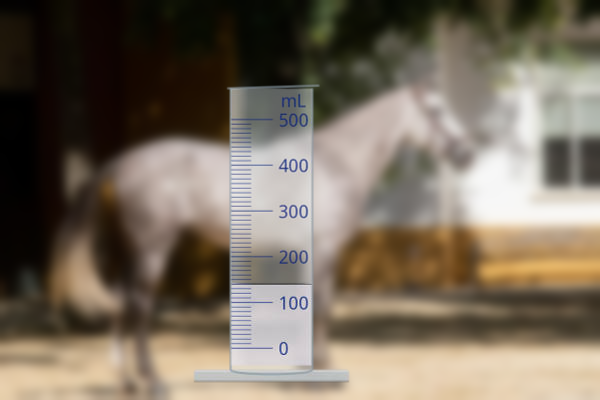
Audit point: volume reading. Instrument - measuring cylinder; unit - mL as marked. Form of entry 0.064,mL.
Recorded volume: 140,mL
